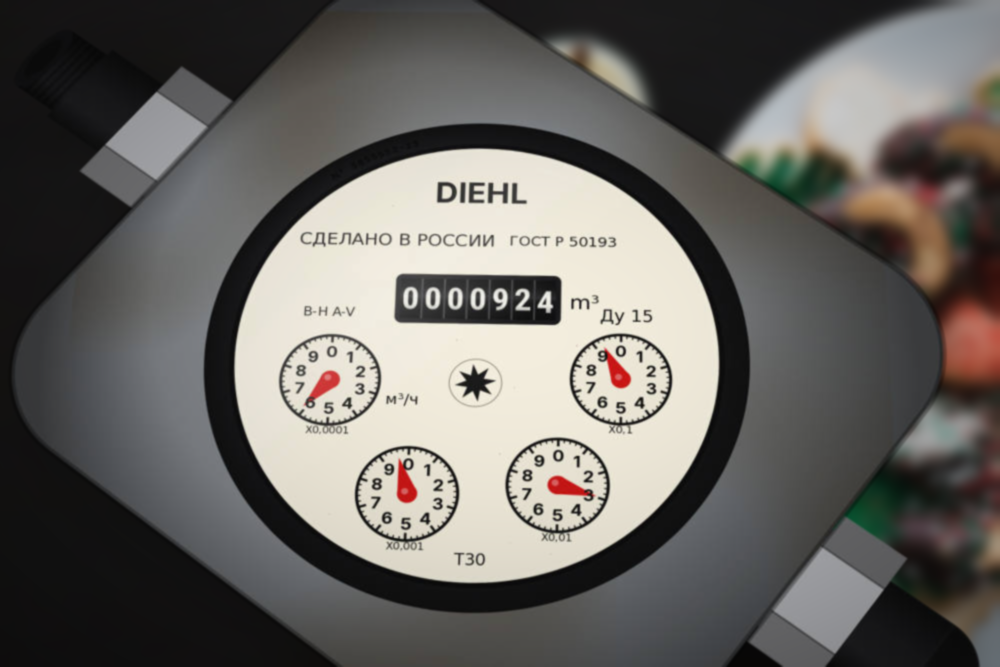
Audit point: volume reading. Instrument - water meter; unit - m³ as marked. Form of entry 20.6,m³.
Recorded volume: 923.9296,m³
